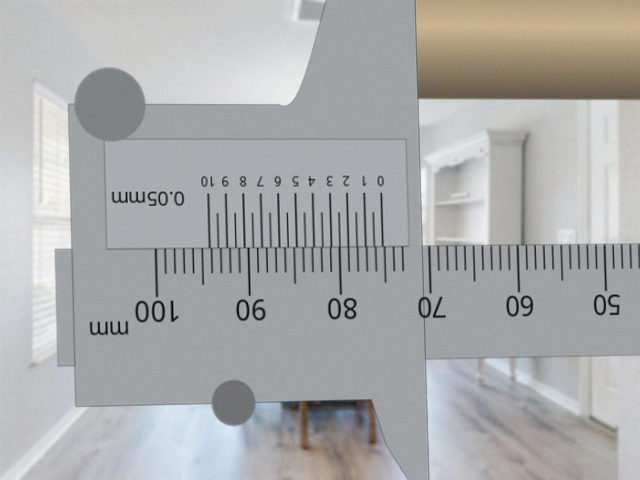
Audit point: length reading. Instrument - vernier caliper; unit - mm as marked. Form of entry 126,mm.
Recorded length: 75.2,mm
